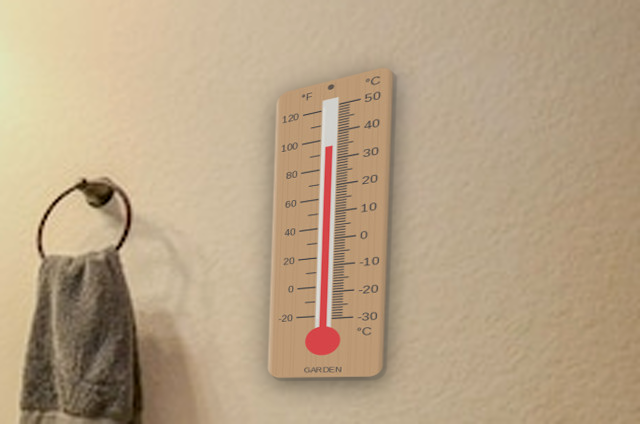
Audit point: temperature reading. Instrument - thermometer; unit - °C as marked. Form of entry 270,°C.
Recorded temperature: 35,°C
